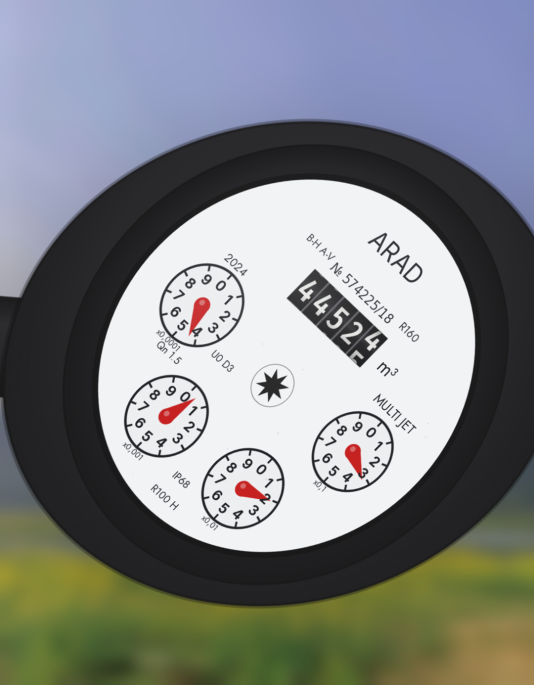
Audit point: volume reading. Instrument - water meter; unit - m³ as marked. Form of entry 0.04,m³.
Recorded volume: 44524.3204,m³
